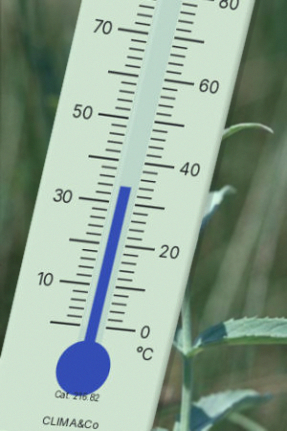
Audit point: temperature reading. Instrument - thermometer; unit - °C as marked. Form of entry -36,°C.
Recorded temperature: 34,°C
